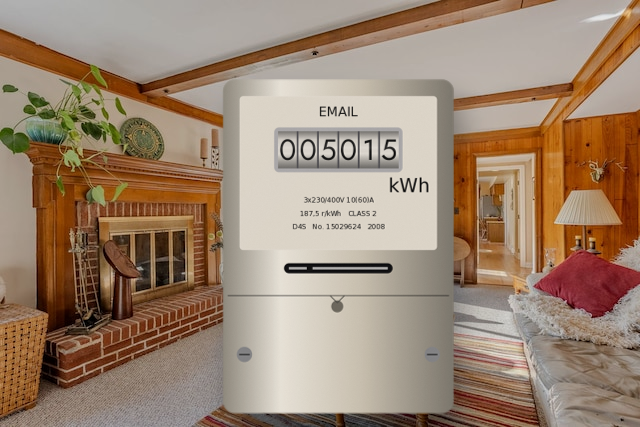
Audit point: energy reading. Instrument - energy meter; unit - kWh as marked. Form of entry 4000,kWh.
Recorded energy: 5015,kWh
